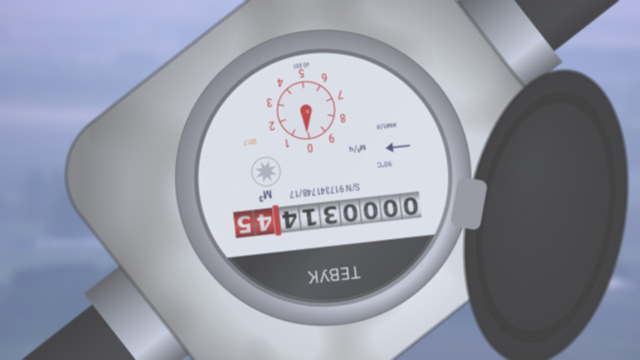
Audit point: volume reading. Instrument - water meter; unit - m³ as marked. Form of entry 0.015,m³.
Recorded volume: 314.450,m³
